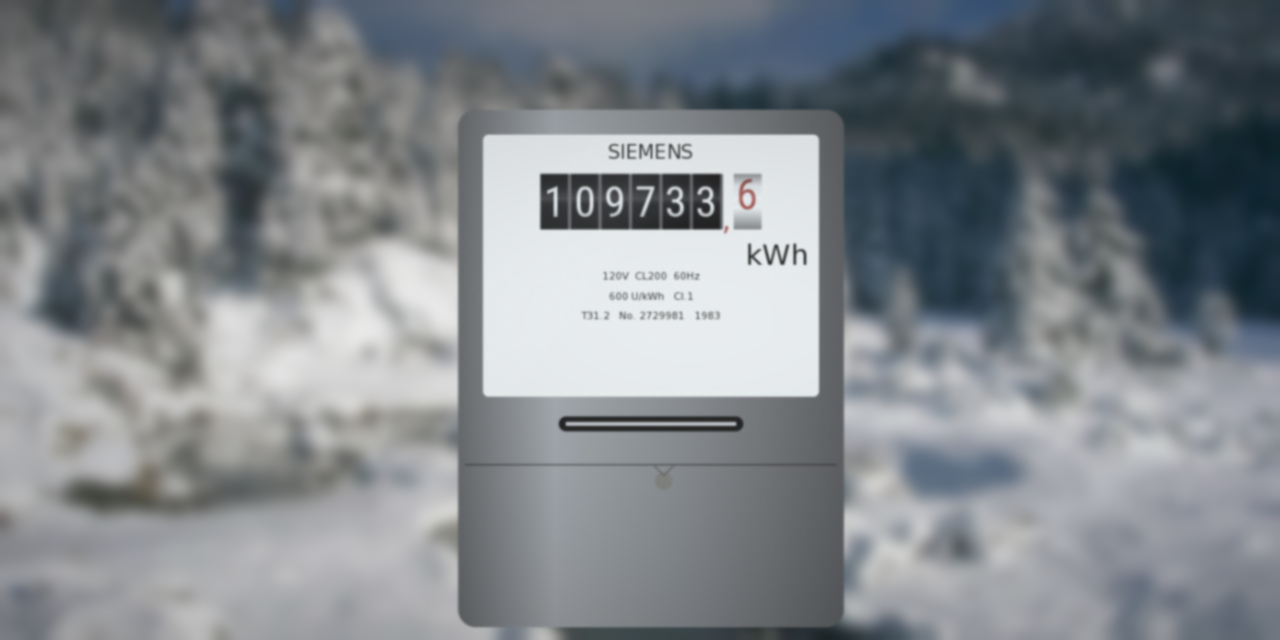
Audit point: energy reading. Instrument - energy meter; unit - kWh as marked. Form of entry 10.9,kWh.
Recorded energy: 109733.6,kWh
